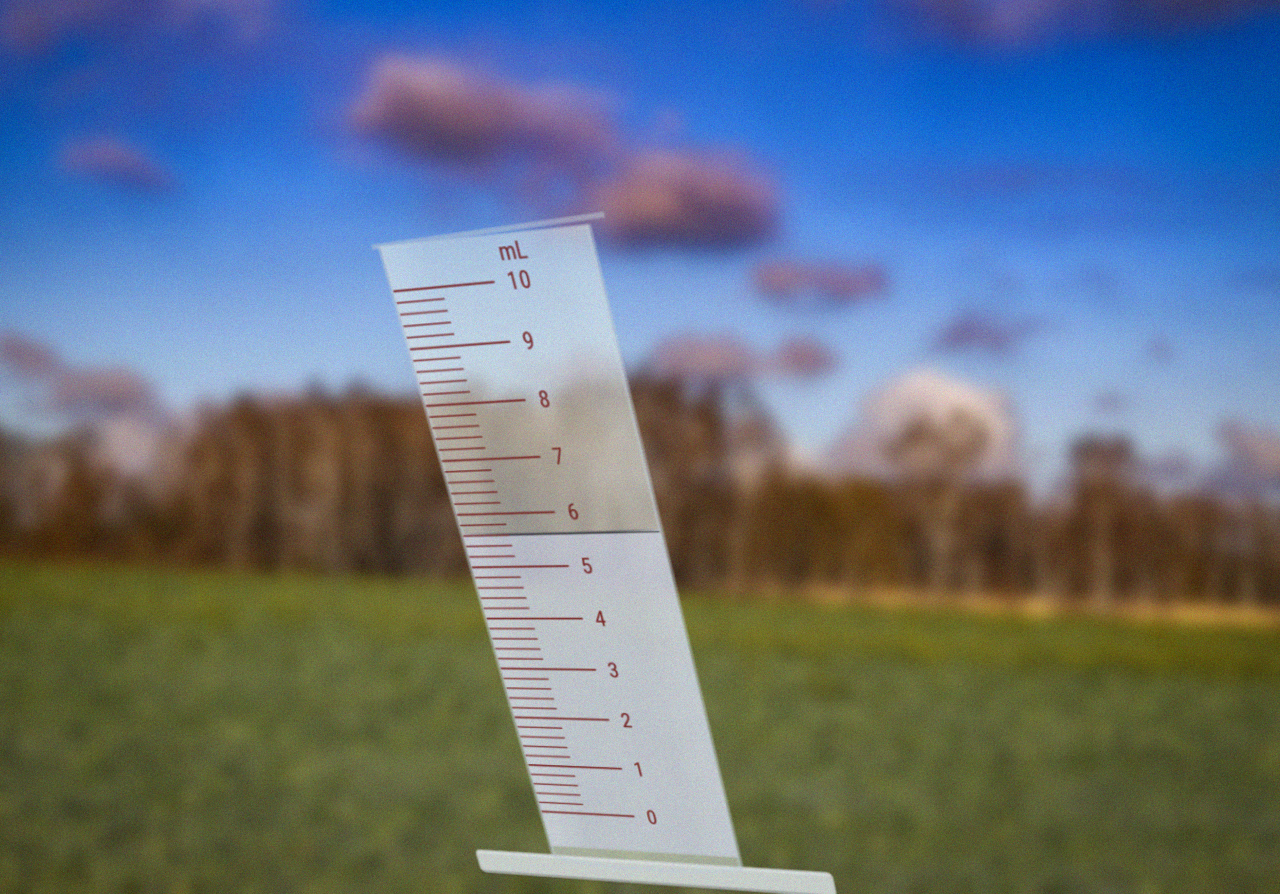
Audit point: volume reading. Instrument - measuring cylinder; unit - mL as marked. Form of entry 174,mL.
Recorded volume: 5.6,mL
